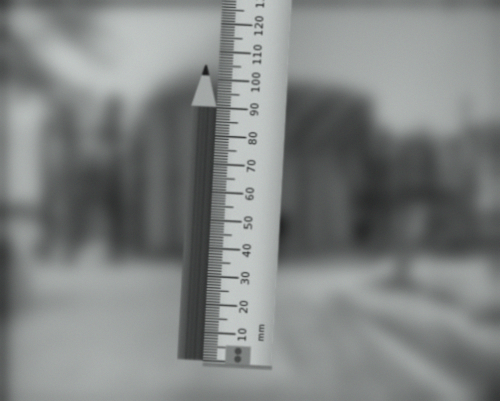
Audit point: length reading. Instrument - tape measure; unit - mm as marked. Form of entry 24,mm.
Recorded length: 105,mm
